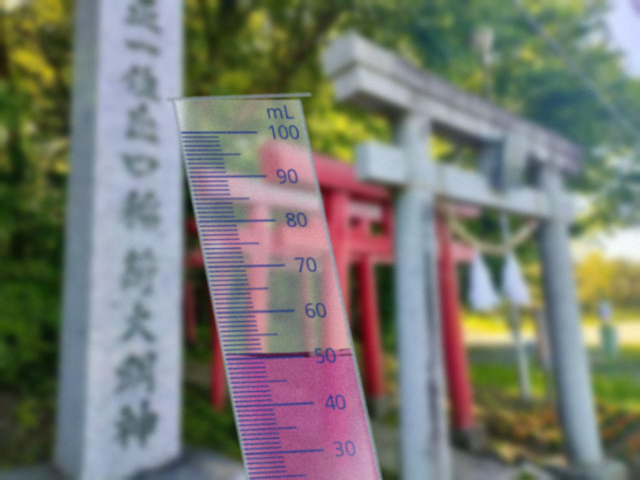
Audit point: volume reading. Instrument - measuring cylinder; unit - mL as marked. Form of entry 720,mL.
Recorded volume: 50,mL
